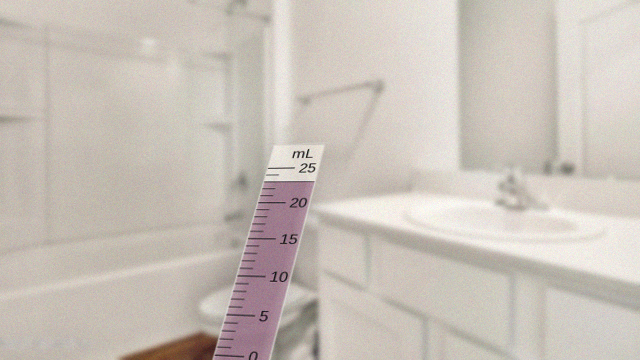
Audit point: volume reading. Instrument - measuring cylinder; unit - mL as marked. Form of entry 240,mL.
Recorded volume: 23,mL
